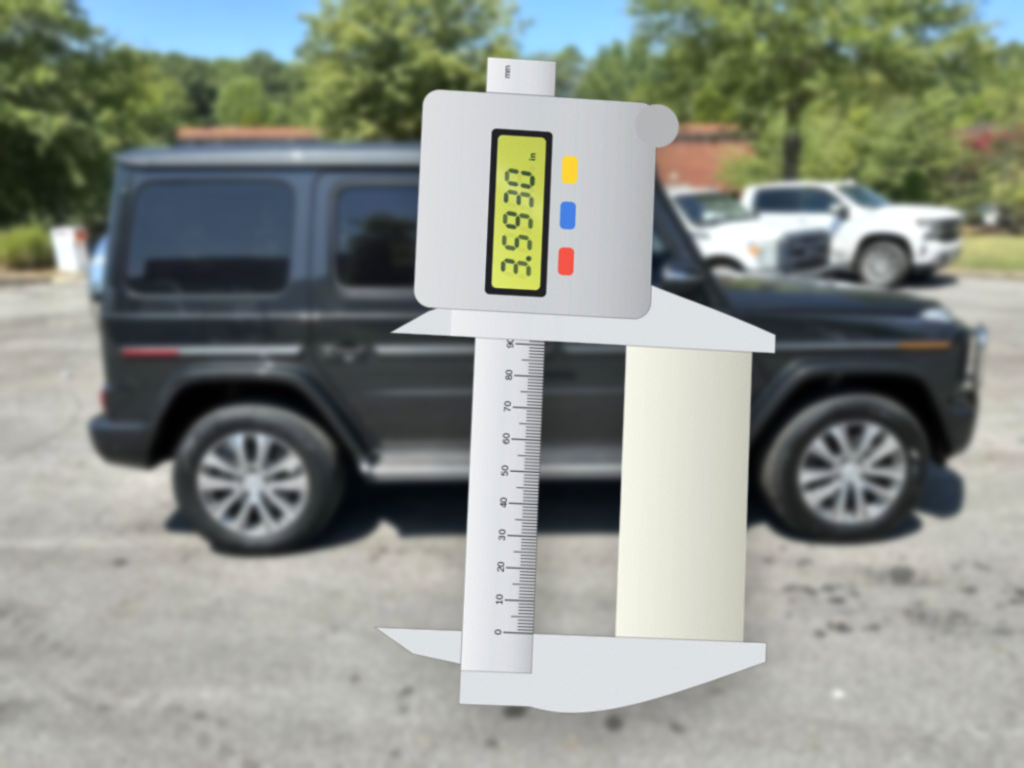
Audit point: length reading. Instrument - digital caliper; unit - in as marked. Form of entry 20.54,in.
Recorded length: 3.5930,in
